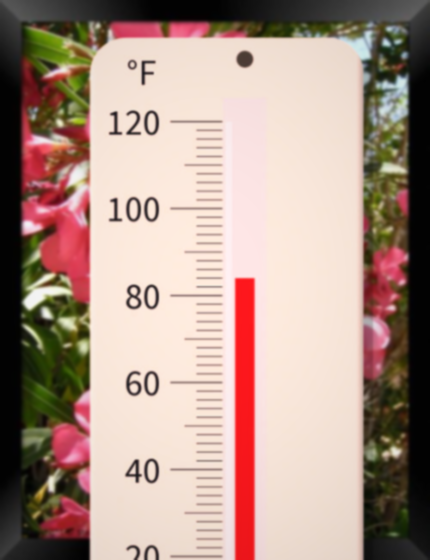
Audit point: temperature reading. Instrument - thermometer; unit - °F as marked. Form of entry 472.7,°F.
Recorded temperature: 84,°F
